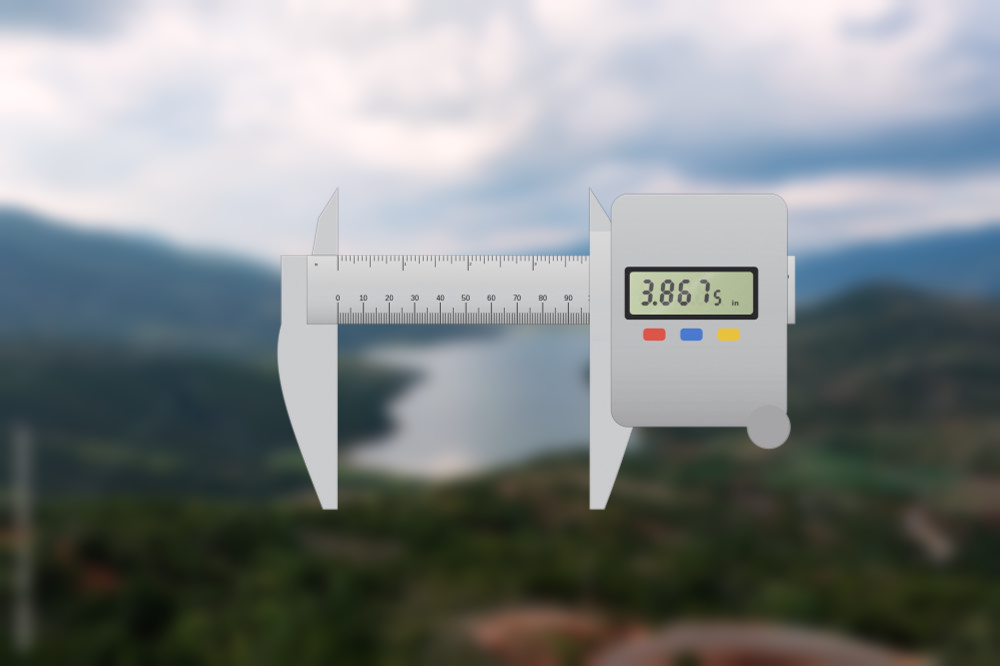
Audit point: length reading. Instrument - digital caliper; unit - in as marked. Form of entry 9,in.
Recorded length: 3.8675,in
